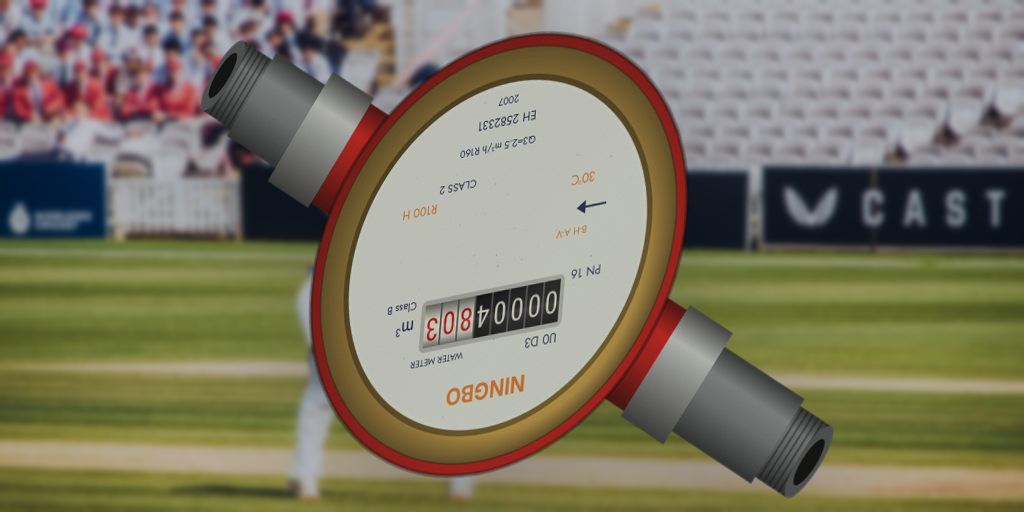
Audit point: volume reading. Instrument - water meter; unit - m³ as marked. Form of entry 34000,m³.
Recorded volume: 4.803,m³
